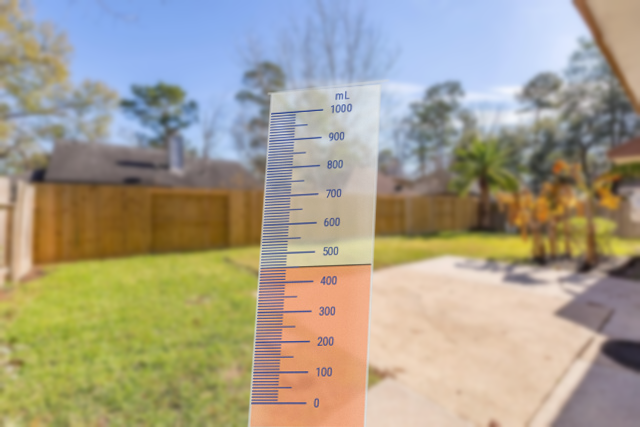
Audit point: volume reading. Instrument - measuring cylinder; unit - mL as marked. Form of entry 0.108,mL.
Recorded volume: 450,mL
